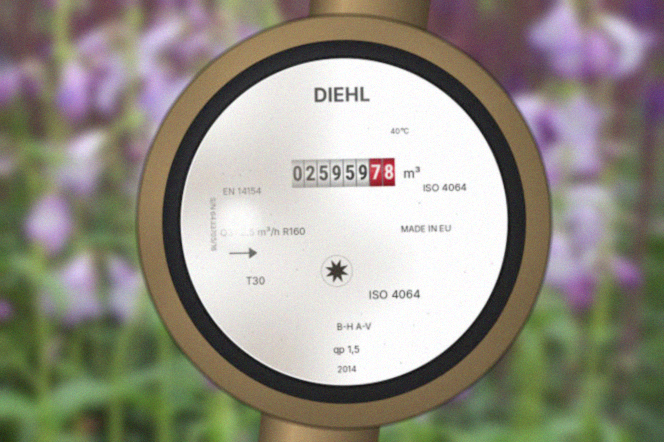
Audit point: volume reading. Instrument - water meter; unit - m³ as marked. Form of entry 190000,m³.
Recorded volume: 25959.78,m³
